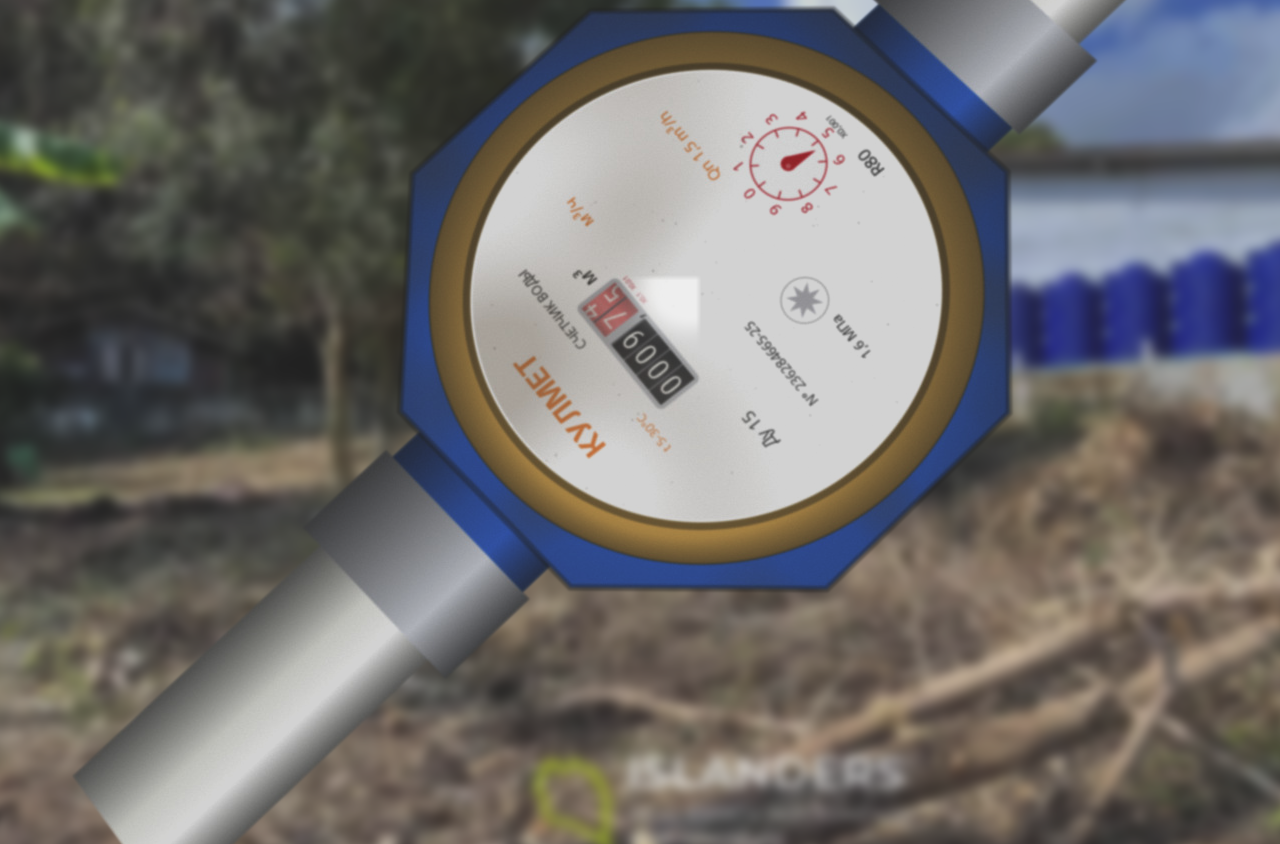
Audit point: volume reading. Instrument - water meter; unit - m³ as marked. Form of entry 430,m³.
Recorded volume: 9.745,m³
